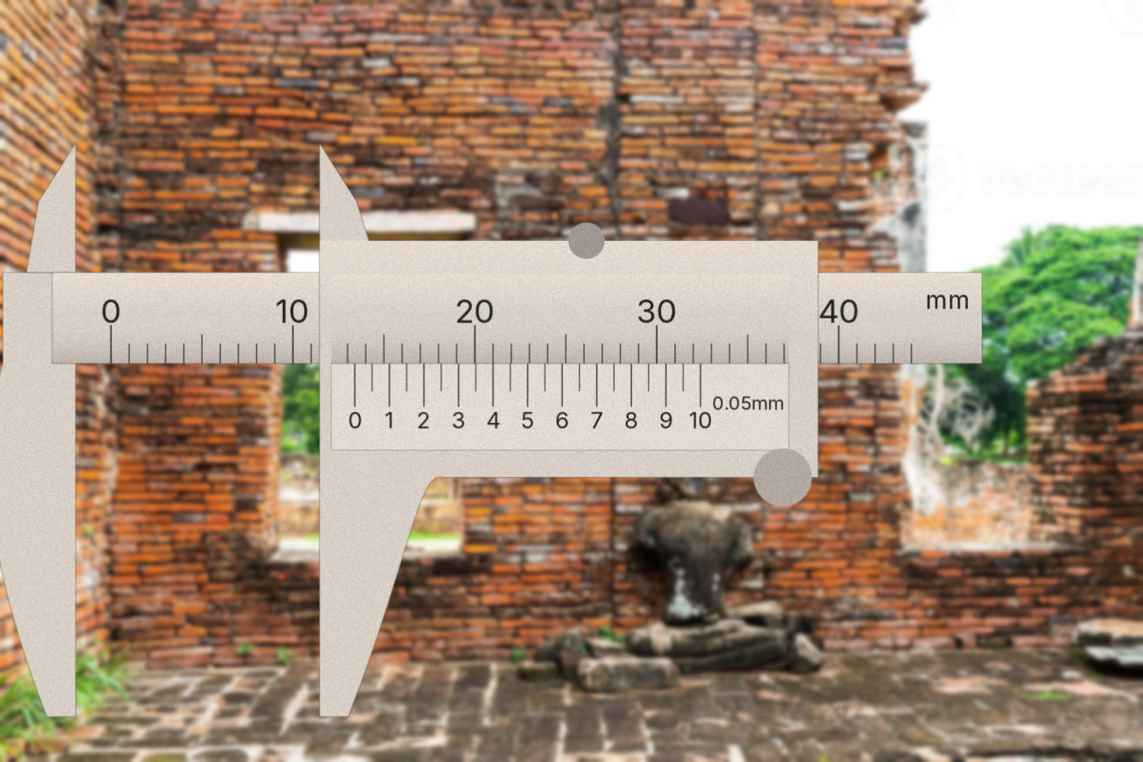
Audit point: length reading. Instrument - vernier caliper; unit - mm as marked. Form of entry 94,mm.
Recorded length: 13.4,mm
